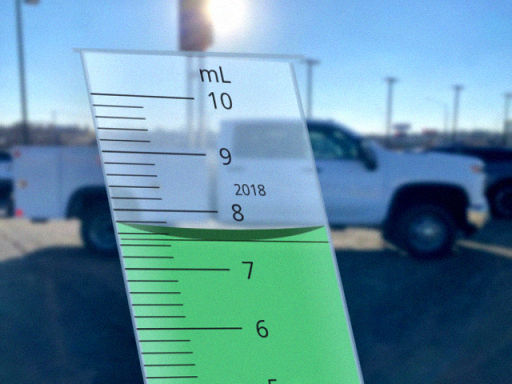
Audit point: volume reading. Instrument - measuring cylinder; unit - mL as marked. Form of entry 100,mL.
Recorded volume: 7.5,mL
